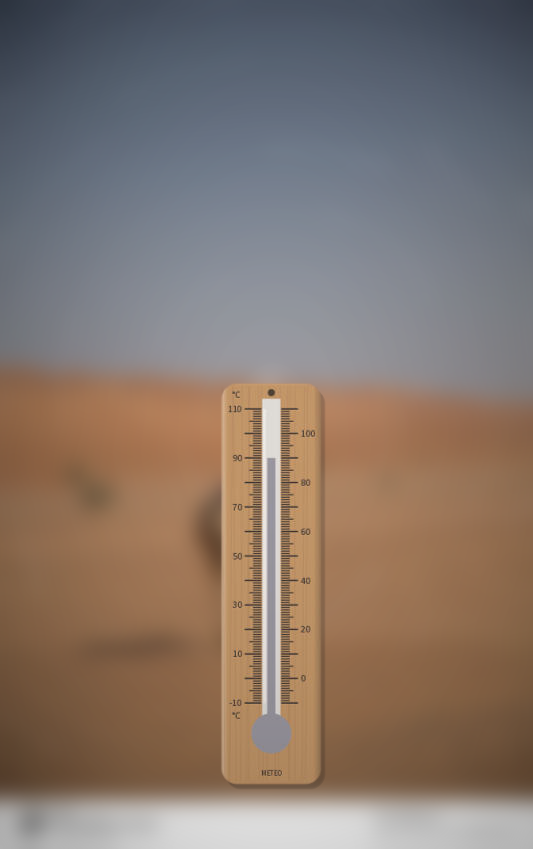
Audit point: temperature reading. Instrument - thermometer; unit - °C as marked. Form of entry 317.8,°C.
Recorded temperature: 90,°C
